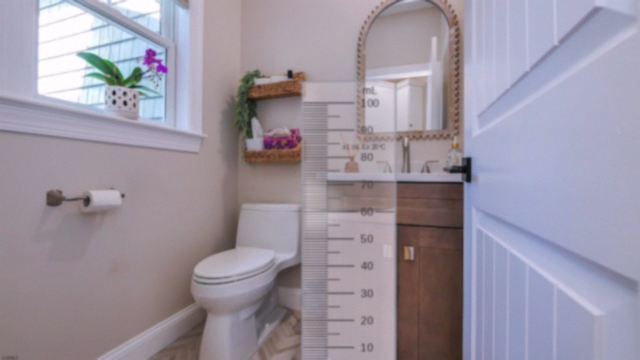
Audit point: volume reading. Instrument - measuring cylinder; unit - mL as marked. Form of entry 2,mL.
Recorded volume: 60,mL
